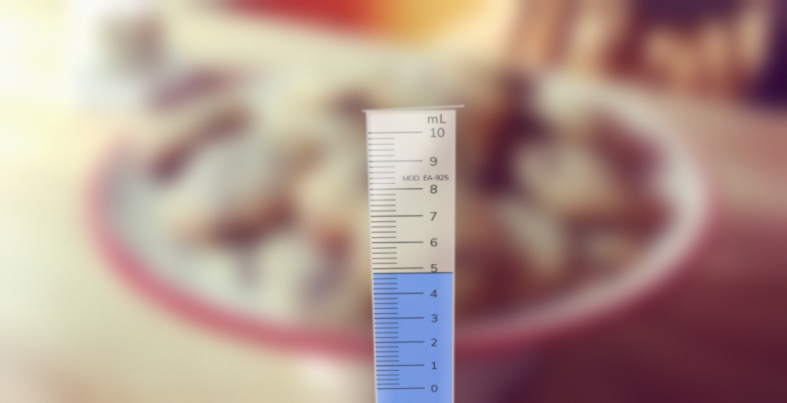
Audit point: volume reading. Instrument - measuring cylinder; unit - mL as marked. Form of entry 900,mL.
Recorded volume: 4.8,mL
